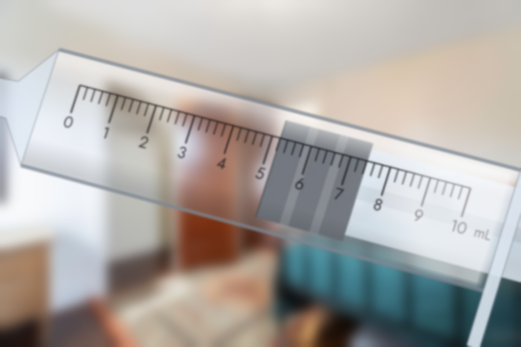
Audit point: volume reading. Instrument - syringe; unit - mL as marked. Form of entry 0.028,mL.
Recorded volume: 5.2,mL
